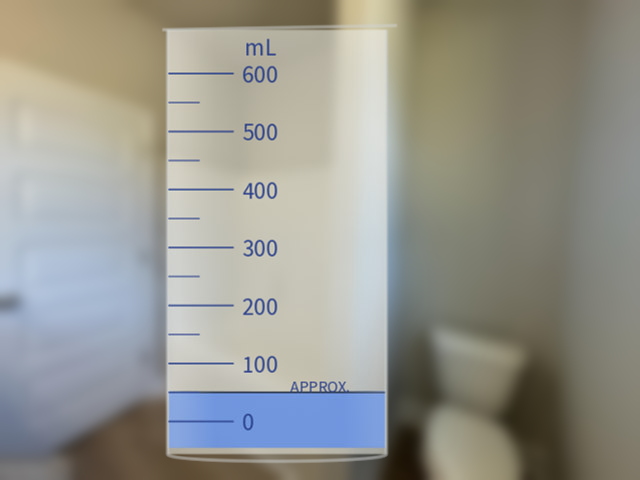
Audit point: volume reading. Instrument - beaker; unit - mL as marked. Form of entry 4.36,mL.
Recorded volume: 50,mL
